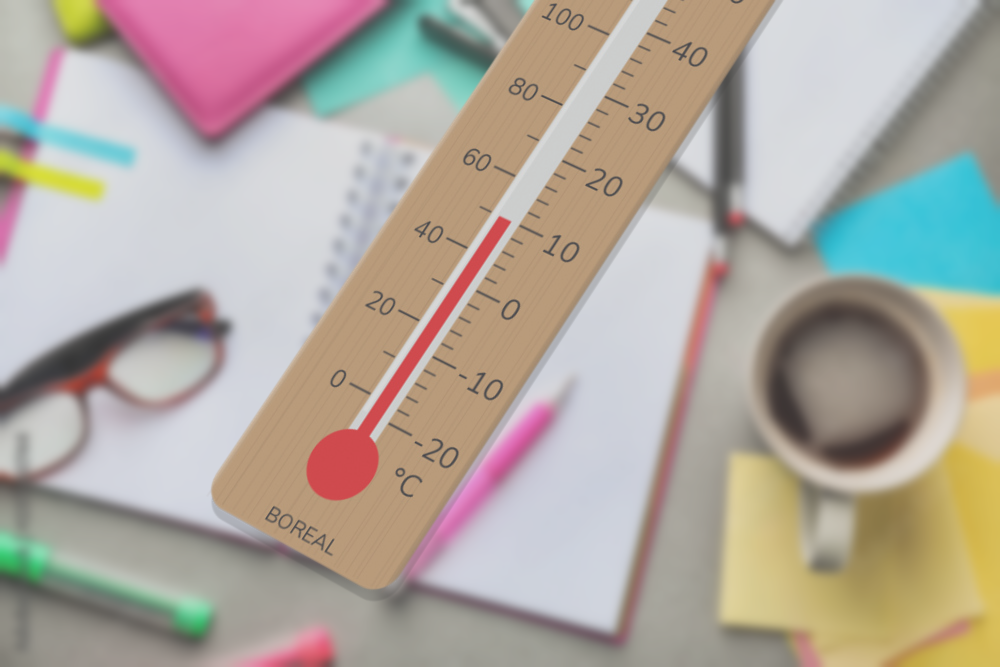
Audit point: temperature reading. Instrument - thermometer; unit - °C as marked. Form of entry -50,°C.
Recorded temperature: 10,°C
